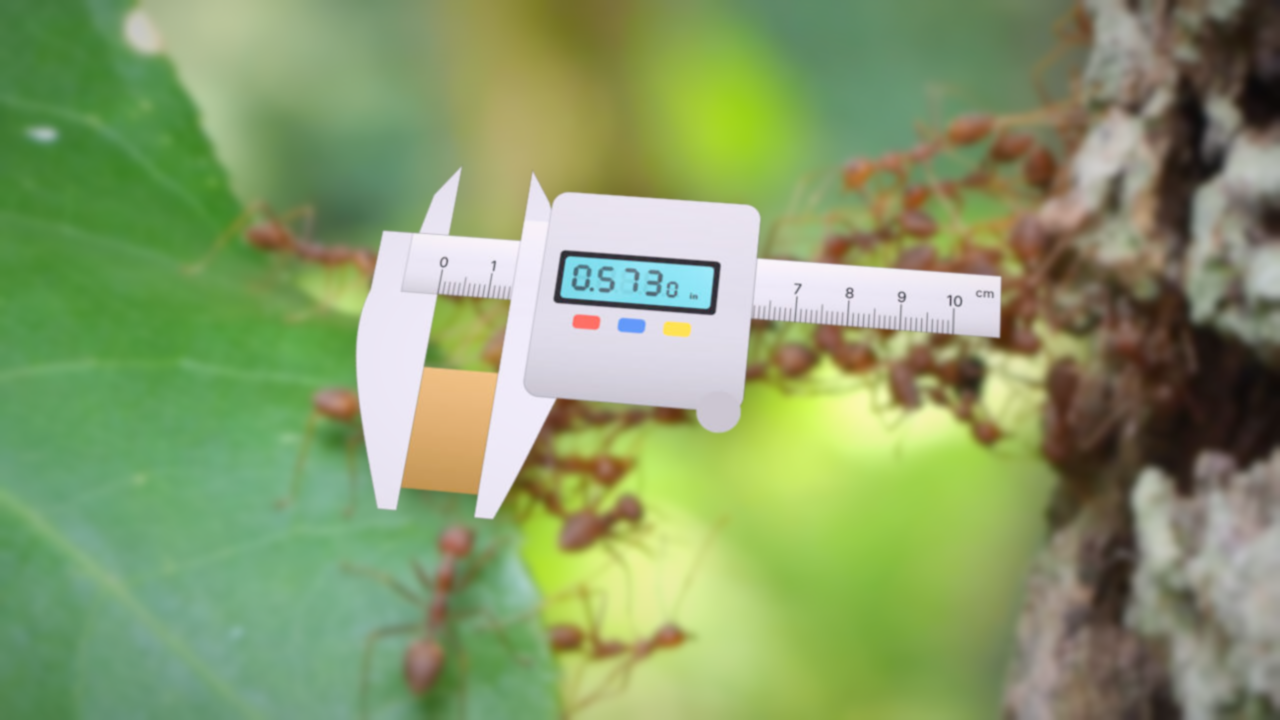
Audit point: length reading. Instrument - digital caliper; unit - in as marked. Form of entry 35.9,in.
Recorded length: 0.5730,in
